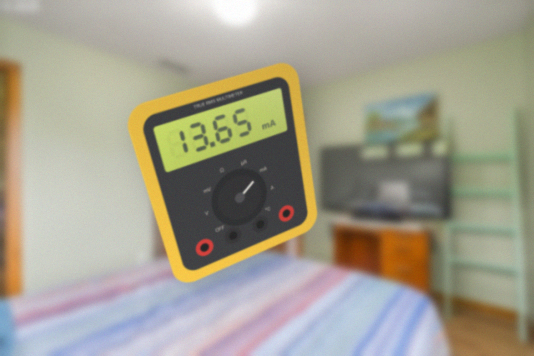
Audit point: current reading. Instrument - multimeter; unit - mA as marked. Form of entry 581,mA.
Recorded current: 13.65,mA
